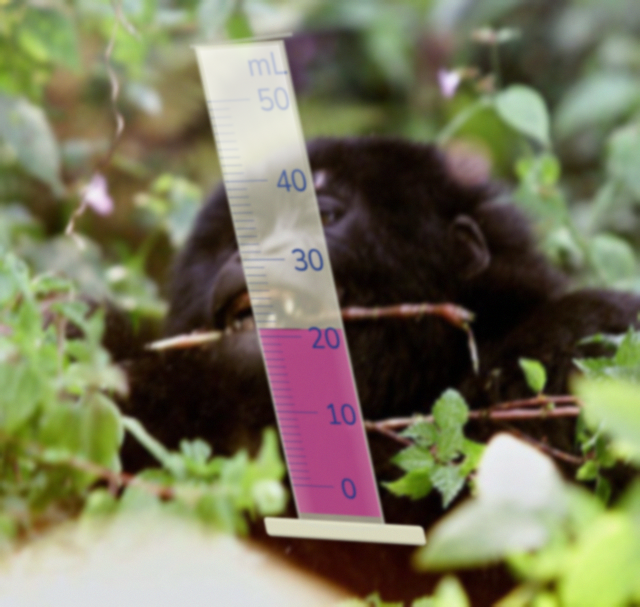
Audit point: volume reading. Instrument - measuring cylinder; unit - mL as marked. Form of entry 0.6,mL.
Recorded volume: 21,mL
